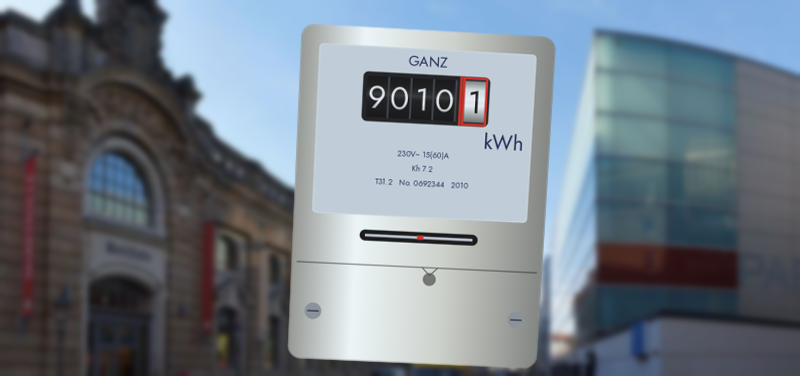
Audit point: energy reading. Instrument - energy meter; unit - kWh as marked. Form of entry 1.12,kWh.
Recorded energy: 9010.1,kWh
